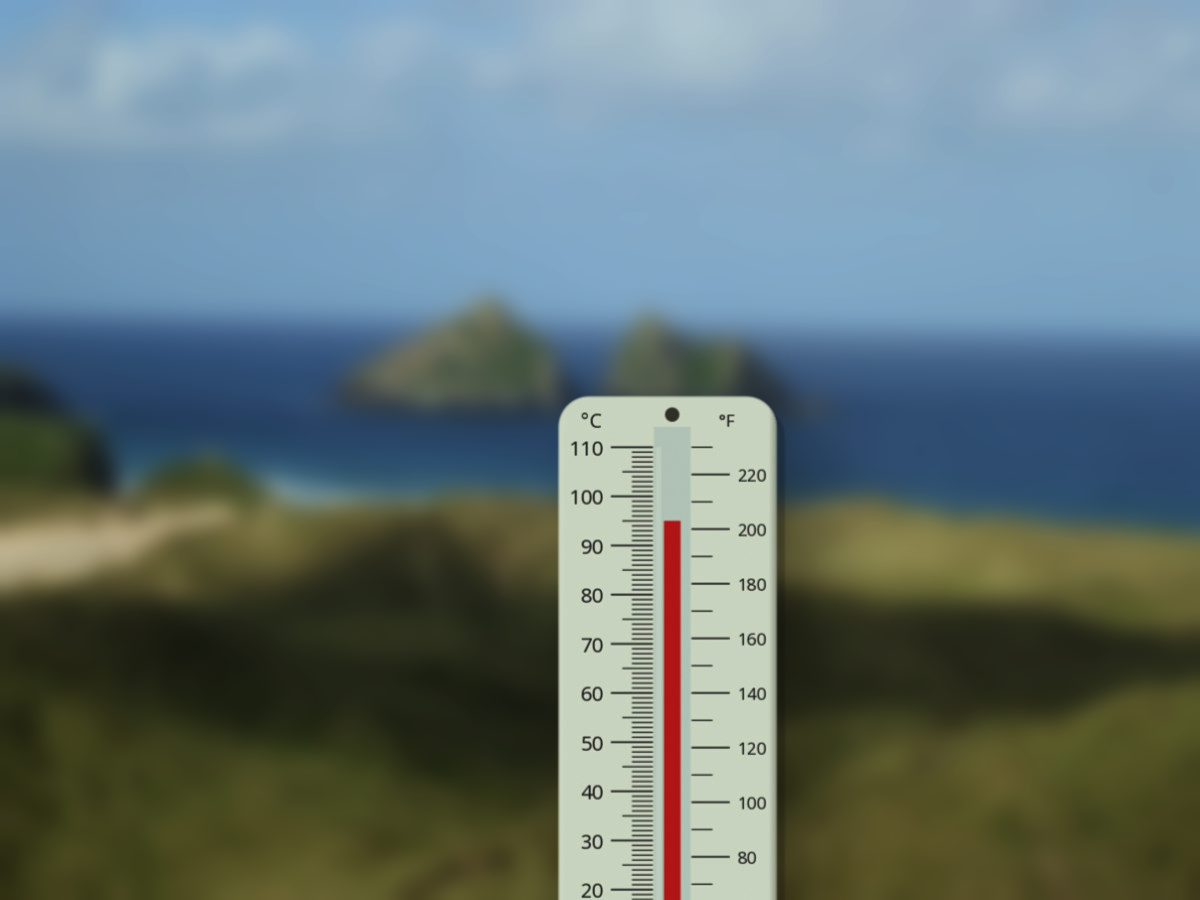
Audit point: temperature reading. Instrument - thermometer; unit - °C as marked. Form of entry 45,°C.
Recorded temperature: 95,°C
